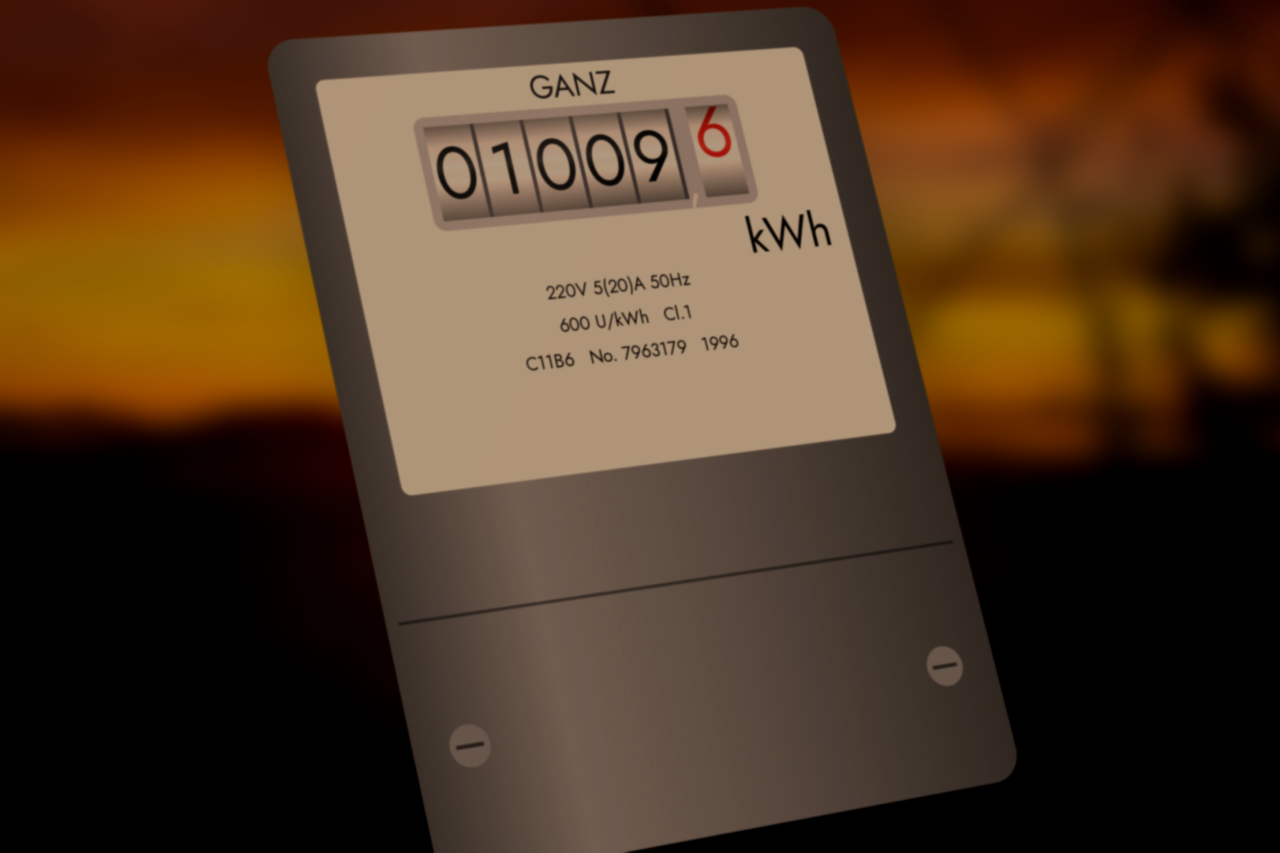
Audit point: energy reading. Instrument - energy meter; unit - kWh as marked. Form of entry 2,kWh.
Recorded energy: 1009.6,kWh
